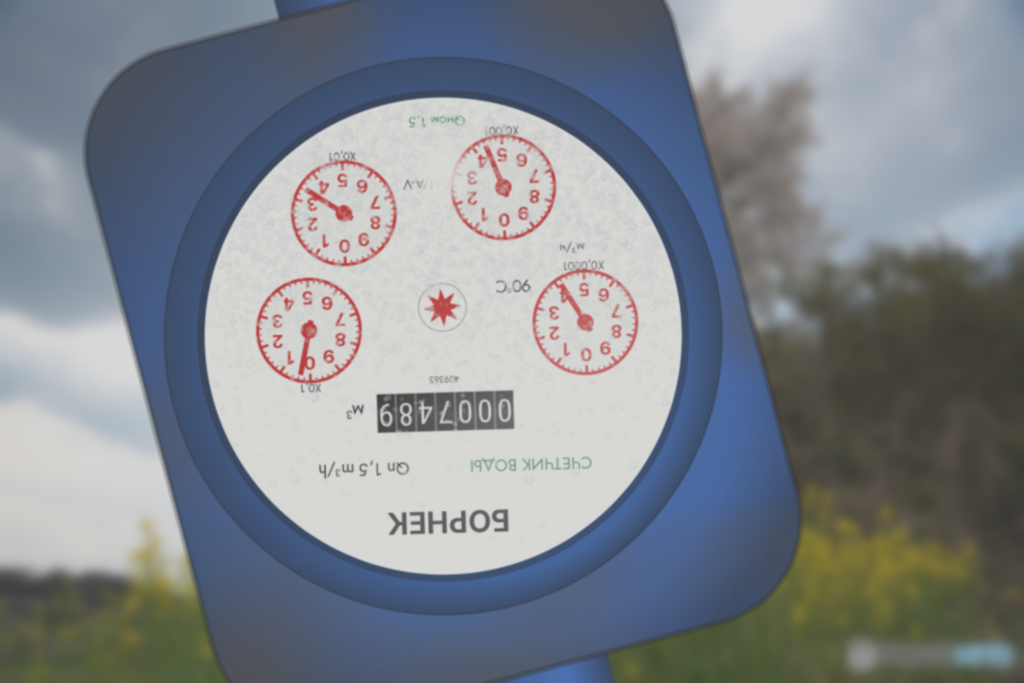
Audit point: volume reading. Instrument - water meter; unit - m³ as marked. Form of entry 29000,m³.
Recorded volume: 7489.0344,m³
